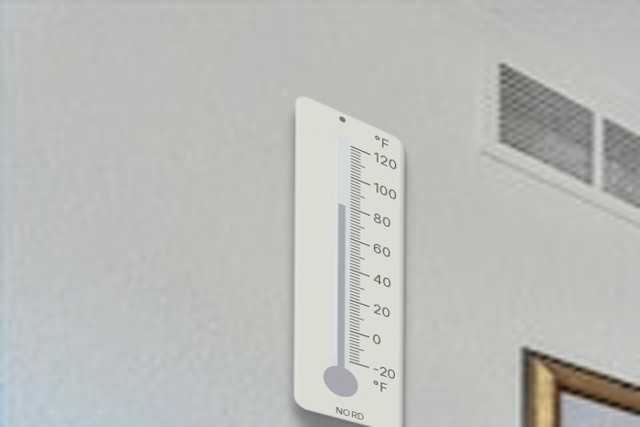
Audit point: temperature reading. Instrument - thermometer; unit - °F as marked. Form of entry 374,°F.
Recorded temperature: 80,°F
